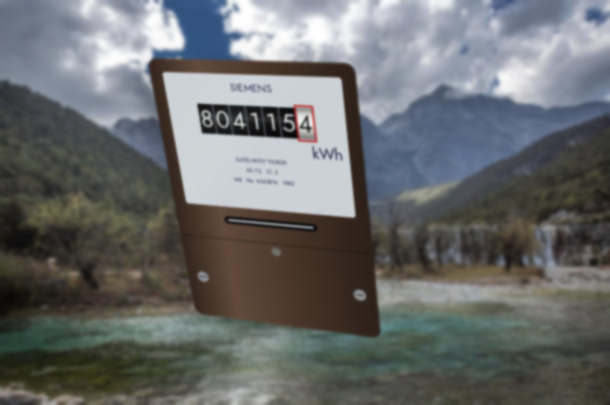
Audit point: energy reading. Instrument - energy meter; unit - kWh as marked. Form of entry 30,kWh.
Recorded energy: 804115.4,kWh
